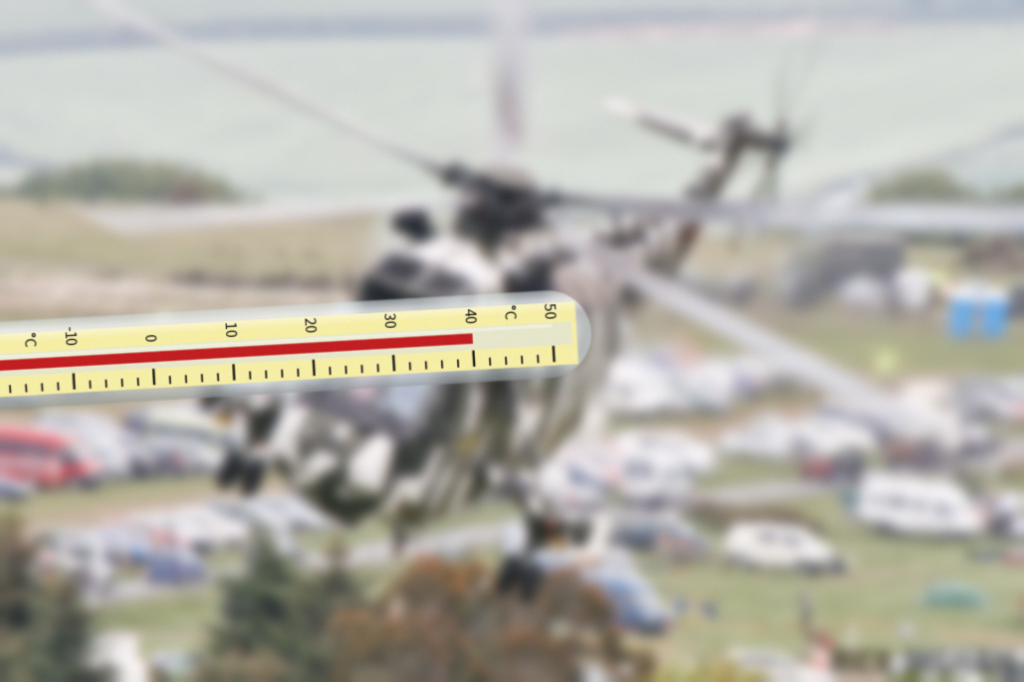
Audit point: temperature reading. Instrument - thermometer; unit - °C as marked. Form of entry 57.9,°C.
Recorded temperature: 40,°C
